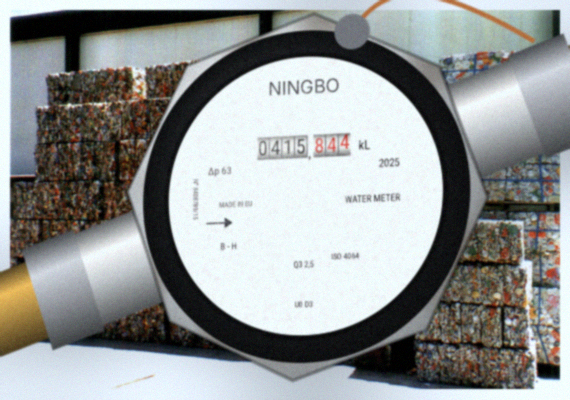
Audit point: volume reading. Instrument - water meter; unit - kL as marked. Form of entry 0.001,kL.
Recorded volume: 415.844,kL
